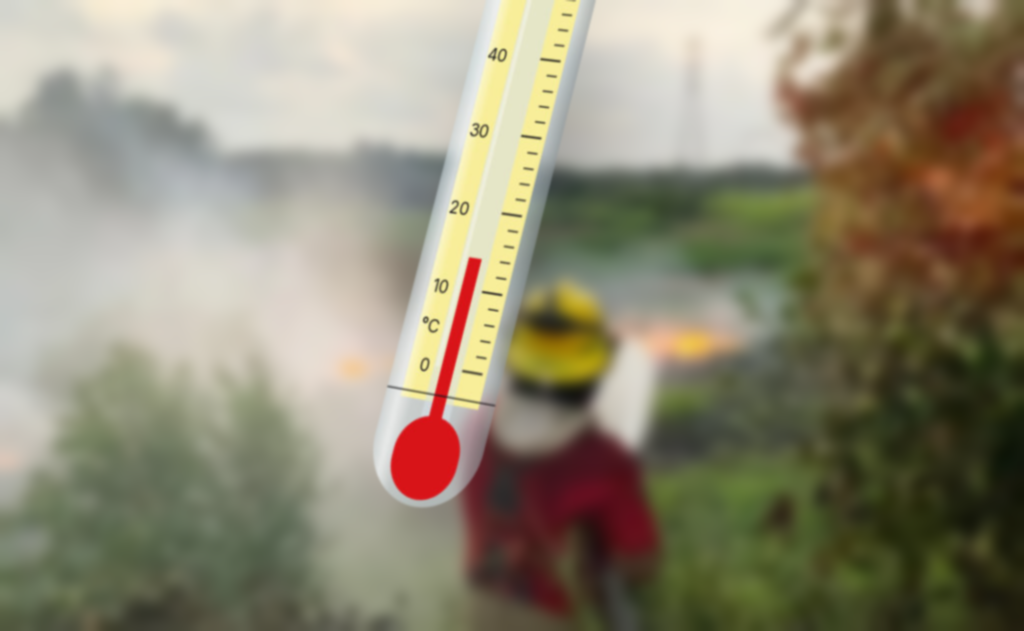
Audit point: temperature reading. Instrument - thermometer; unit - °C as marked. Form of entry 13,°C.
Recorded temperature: 14,°C
